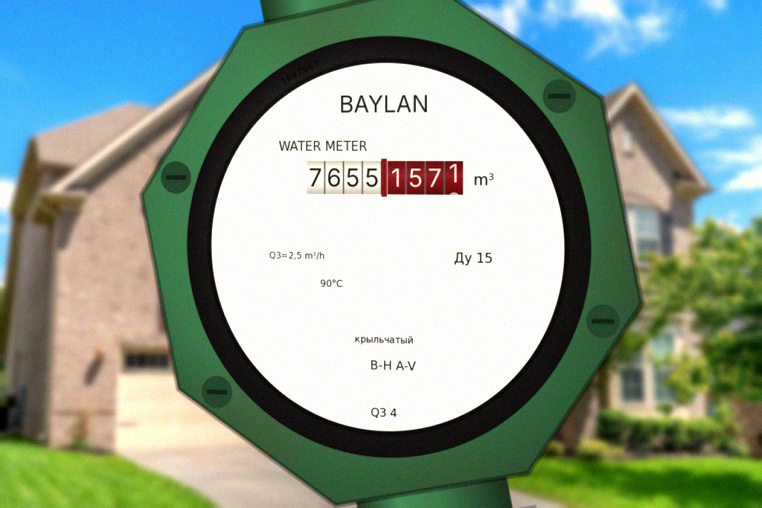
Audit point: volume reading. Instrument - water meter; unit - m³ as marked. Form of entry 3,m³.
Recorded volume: 7655.1571,m³
